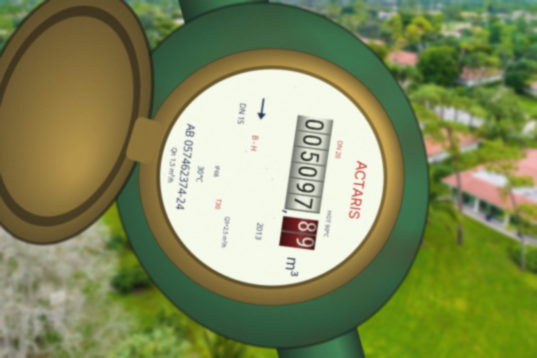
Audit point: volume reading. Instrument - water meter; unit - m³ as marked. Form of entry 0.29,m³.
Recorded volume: 5097.89,m³
